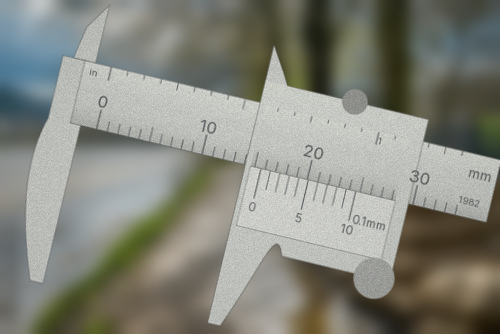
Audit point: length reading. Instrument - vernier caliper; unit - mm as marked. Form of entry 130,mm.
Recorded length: 15.6,mm
